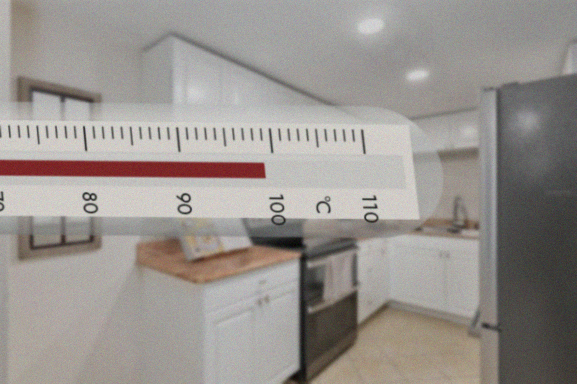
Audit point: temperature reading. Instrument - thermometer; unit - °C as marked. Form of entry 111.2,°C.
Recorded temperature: 99,°C
